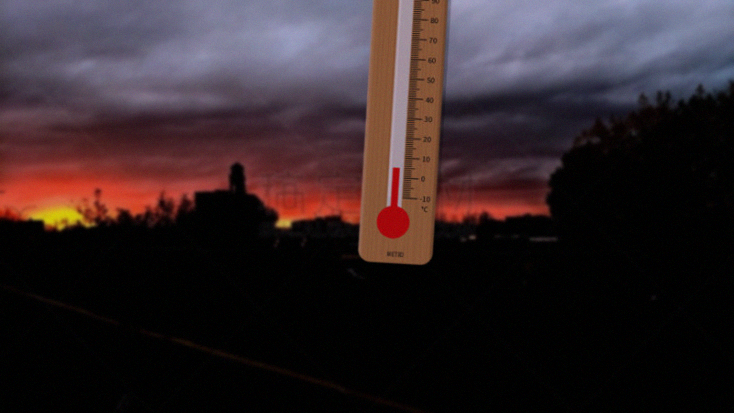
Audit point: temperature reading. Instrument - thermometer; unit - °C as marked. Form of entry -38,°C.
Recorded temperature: 5,°C
